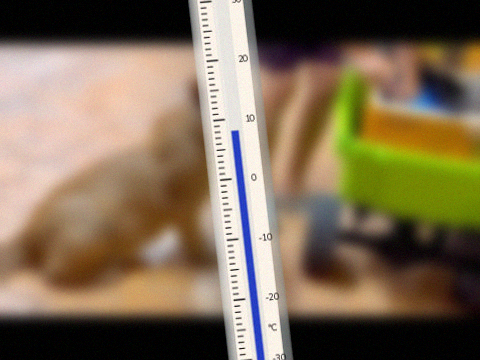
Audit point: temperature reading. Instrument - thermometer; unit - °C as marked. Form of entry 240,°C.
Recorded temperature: 8,°C
